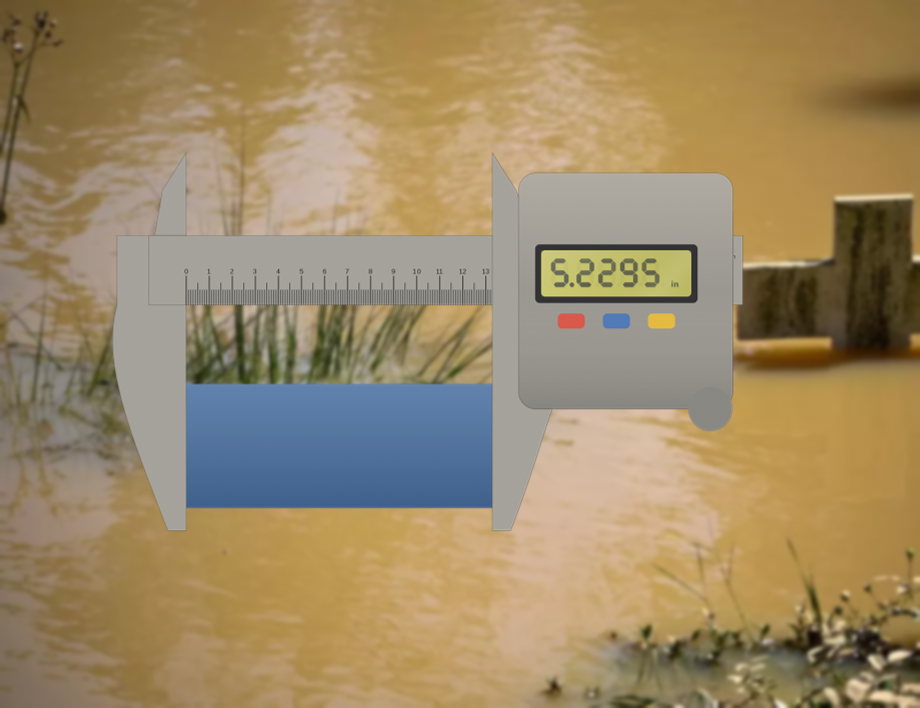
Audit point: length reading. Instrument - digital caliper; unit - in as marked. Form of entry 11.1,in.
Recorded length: 5.2295,in
